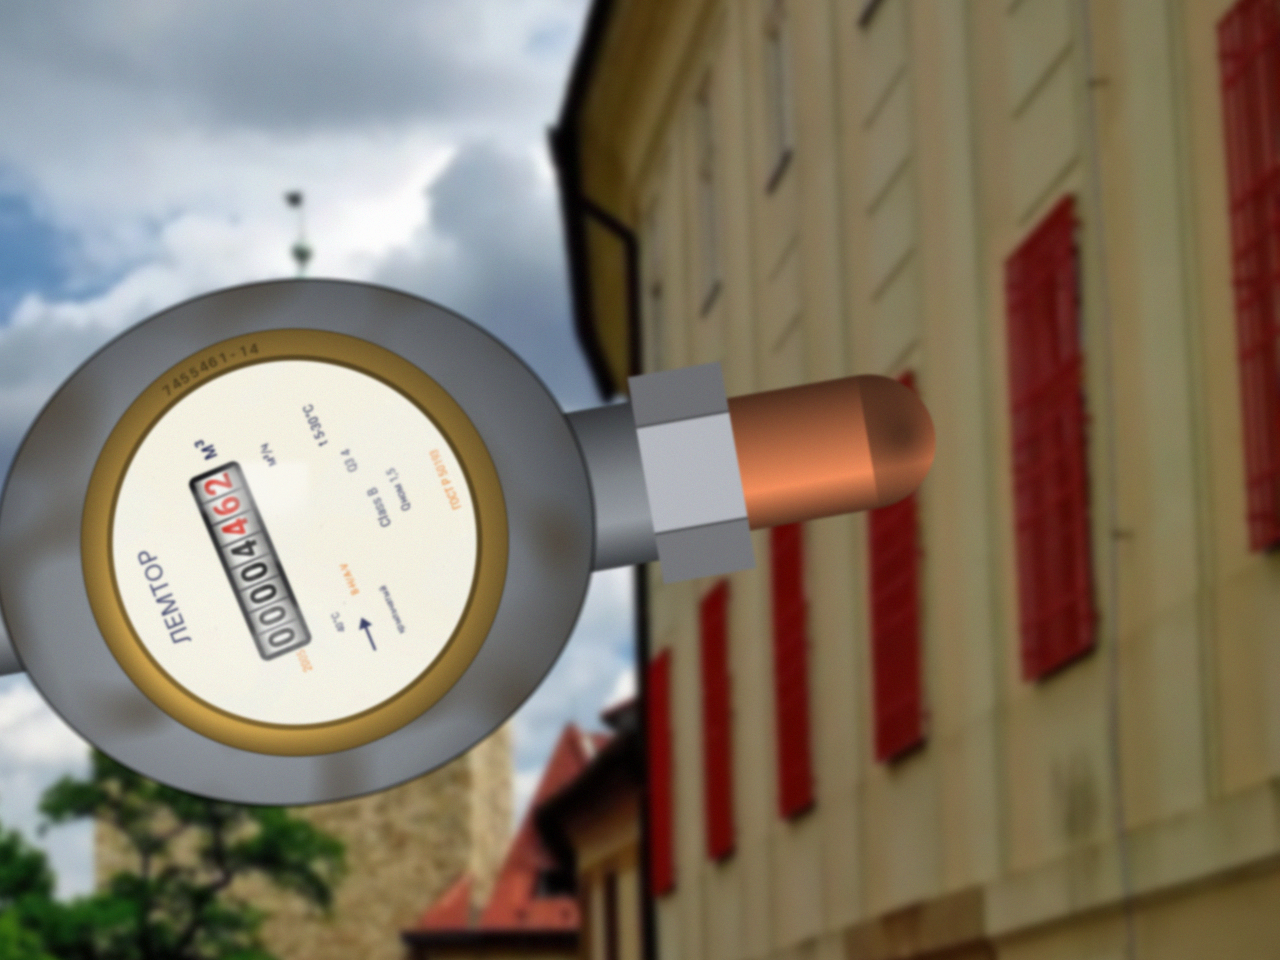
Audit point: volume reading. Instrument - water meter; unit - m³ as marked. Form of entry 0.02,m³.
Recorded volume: 4.462,m³
